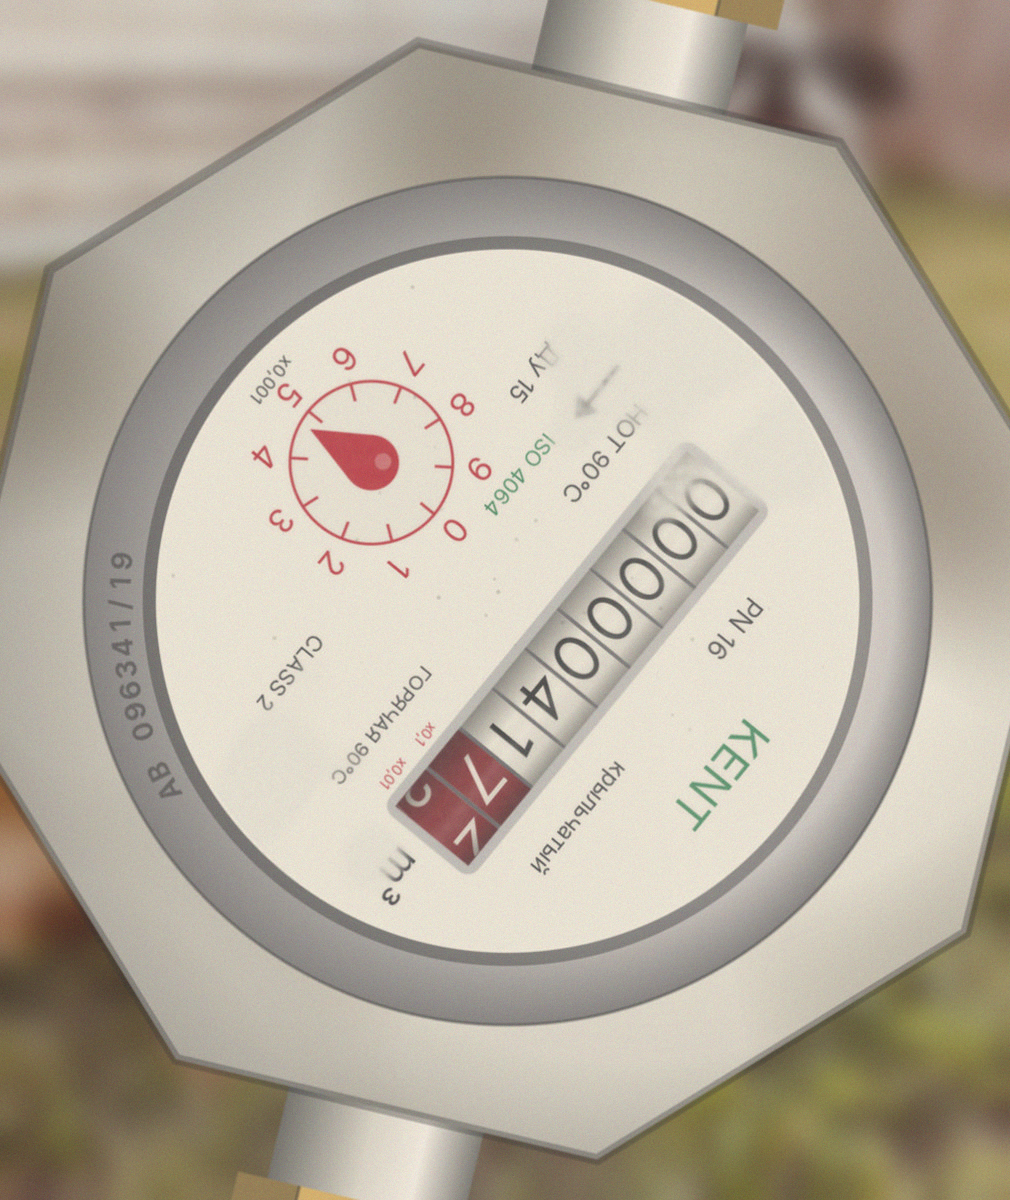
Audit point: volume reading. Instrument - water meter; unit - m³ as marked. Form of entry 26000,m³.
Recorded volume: 41.724,m³
